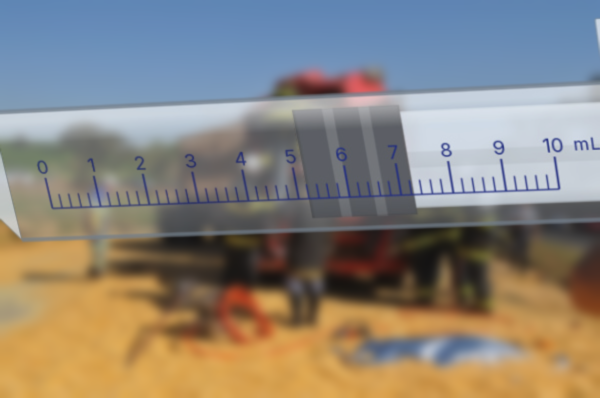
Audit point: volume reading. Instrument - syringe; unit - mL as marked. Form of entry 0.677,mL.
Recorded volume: 5.2,mL
